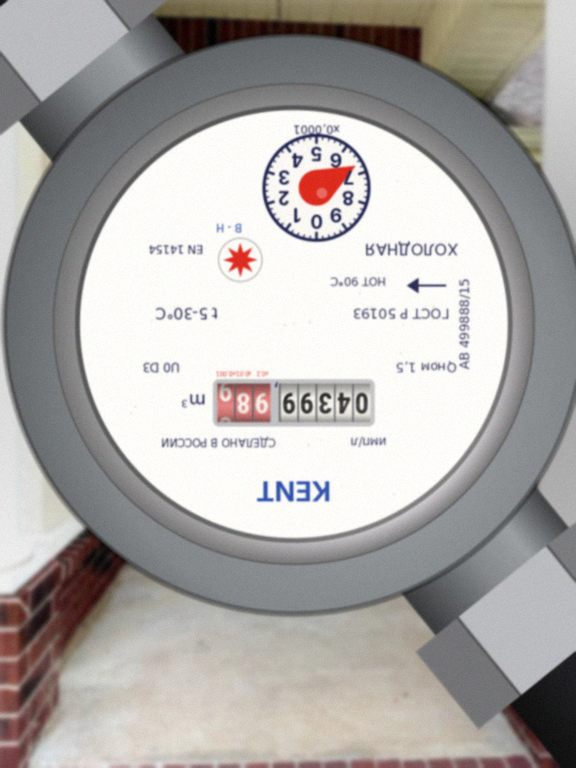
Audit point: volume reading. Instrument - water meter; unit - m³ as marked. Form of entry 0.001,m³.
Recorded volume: 4399.9886,m³
